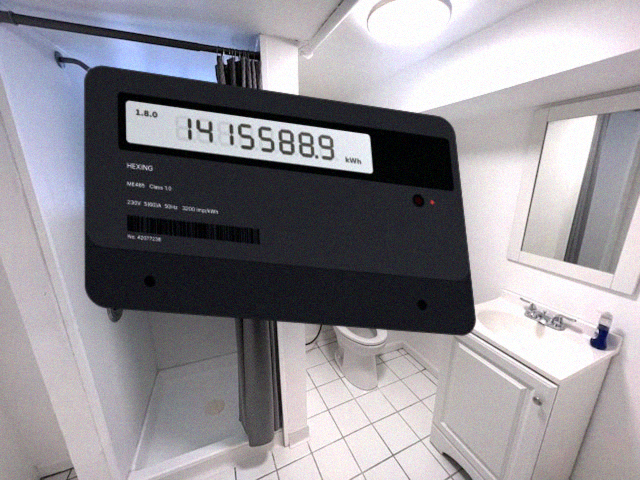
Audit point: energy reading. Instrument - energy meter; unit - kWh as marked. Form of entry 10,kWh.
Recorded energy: 1415588.9,kWh
